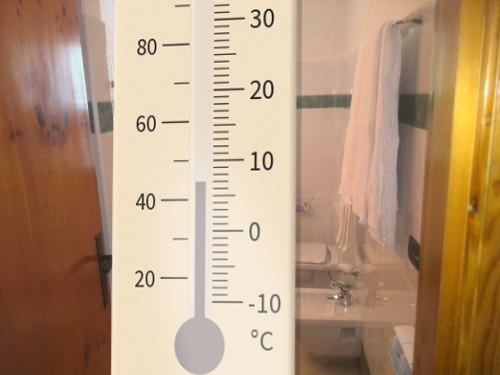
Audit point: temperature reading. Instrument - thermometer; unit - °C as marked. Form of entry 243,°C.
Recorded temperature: 7,°C
